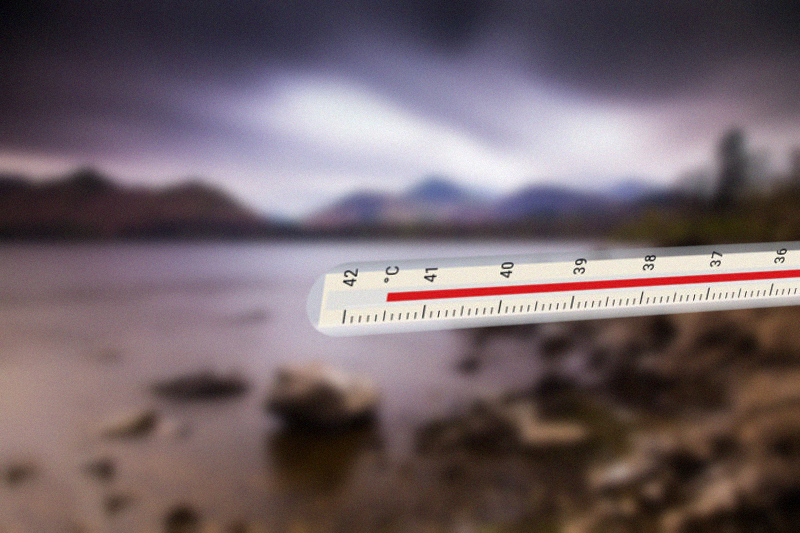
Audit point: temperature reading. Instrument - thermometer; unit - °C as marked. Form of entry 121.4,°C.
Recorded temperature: 41.5,°C
